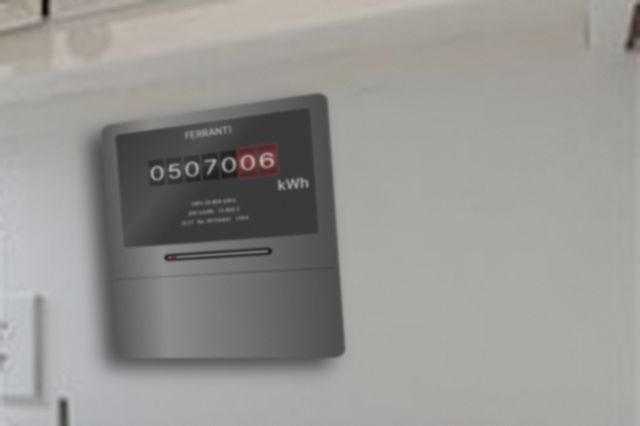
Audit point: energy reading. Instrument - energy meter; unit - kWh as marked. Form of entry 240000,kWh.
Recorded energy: 5070.06,kWh
